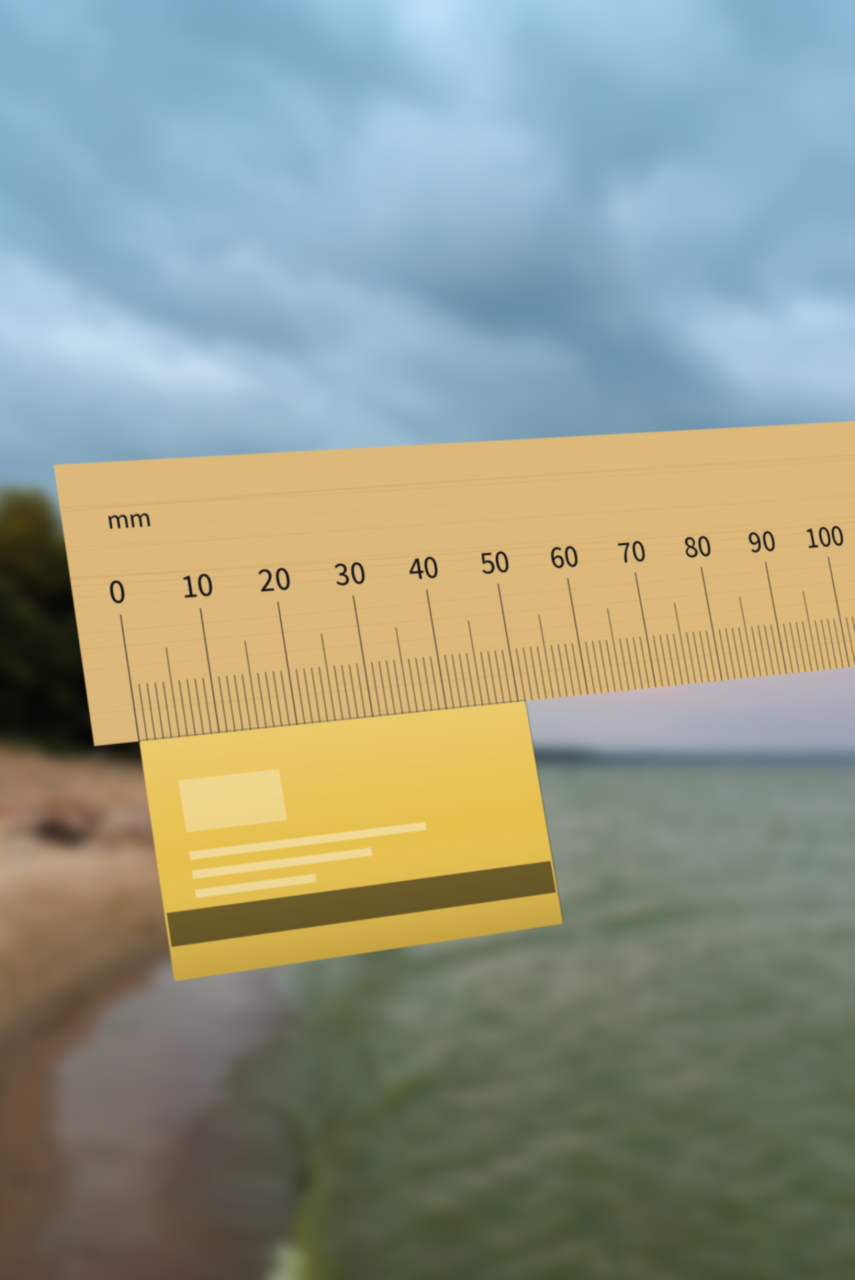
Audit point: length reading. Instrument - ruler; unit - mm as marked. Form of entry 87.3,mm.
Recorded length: 51,mm
